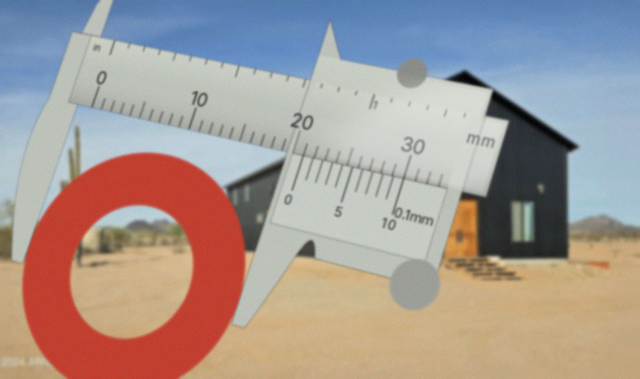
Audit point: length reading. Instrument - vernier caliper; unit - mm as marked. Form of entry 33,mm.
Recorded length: 21.0,mm
